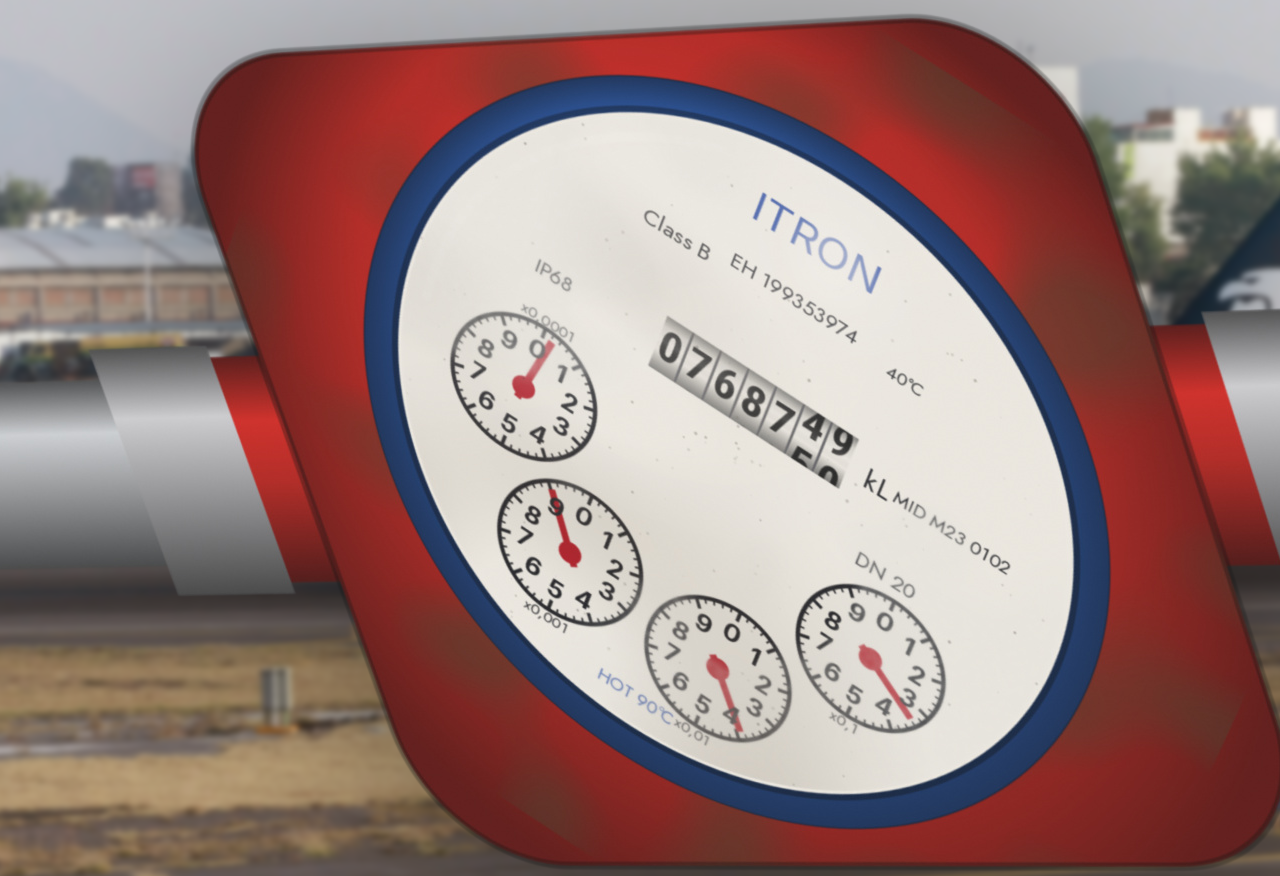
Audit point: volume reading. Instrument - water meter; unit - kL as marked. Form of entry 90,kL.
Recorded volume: 768749.3390,kL
